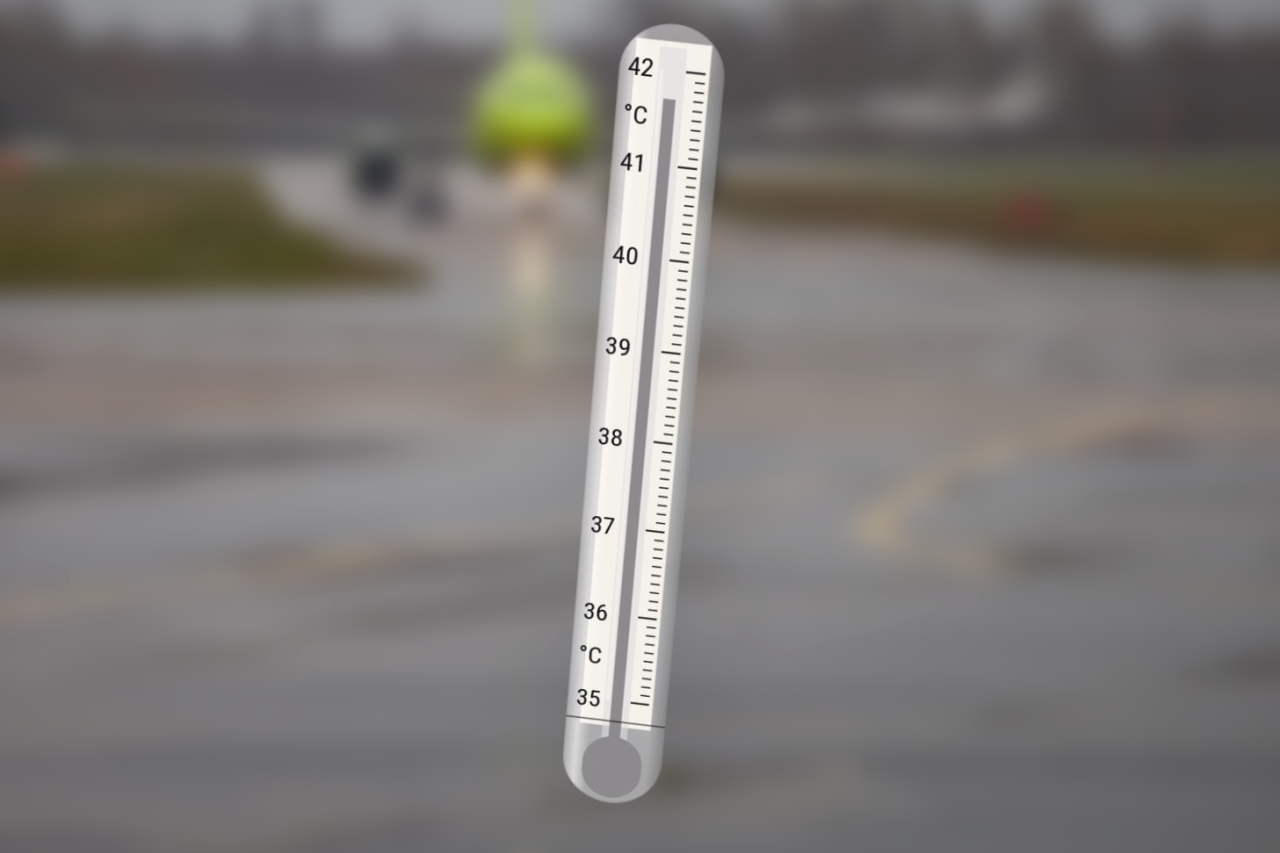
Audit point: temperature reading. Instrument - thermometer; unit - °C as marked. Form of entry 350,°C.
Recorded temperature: 41.7,°C
